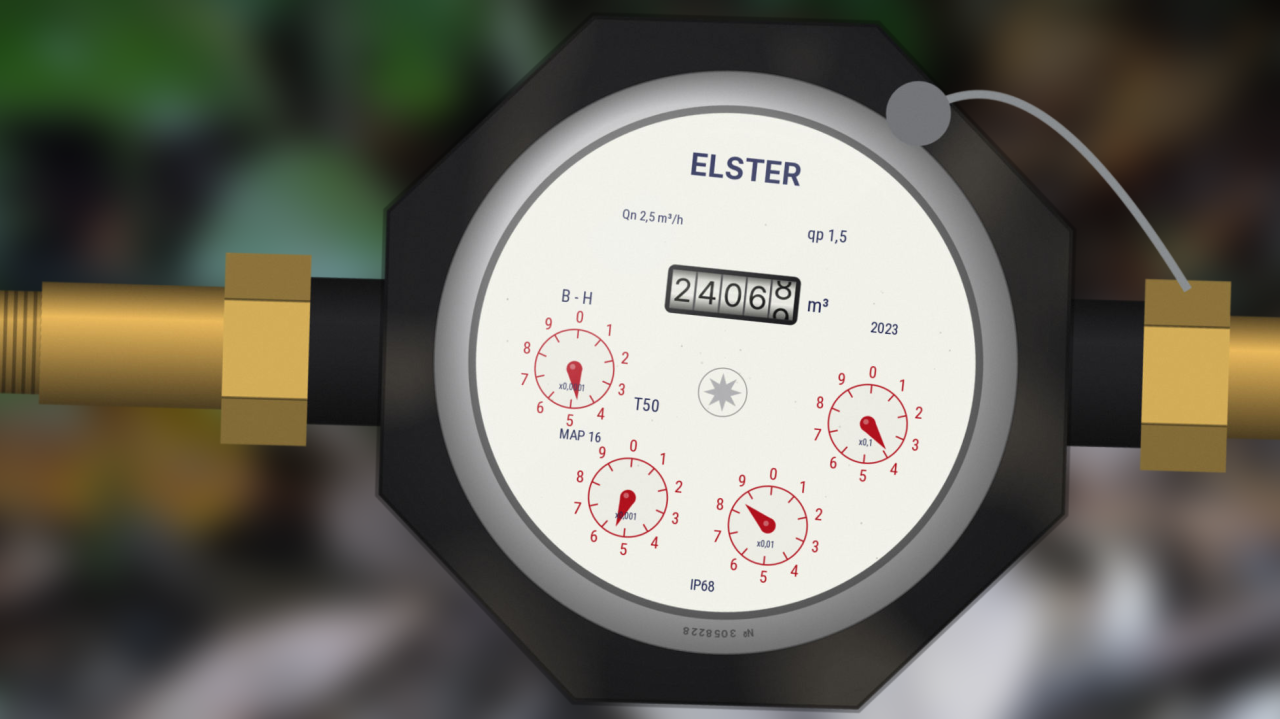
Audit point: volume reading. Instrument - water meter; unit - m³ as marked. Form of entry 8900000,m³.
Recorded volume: 24068.3854,m³
